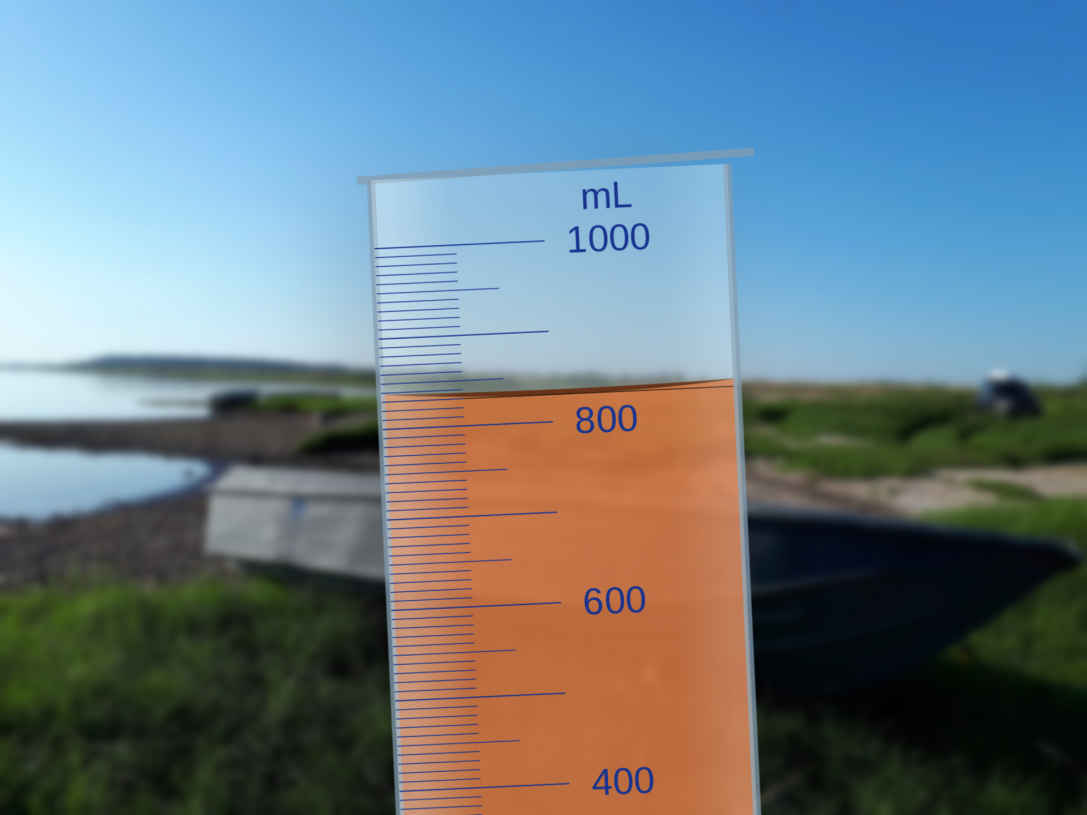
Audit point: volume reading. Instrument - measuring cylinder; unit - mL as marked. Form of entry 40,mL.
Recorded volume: 830,mL
